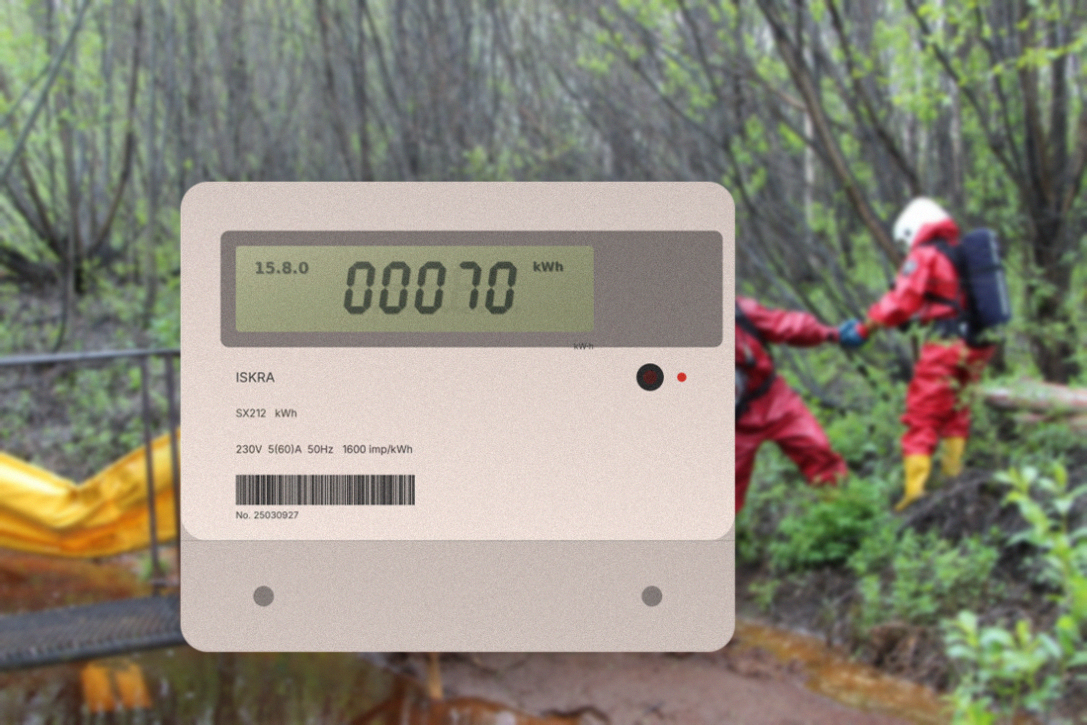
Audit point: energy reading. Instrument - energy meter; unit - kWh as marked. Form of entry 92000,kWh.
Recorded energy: 70,kWh
